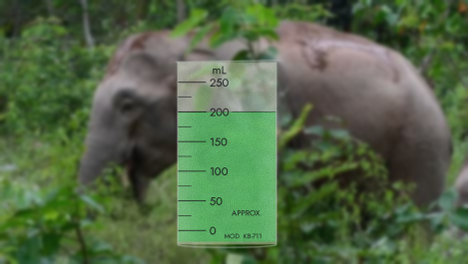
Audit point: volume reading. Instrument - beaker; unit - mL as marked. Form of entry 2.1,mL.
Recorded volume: 200,mL
